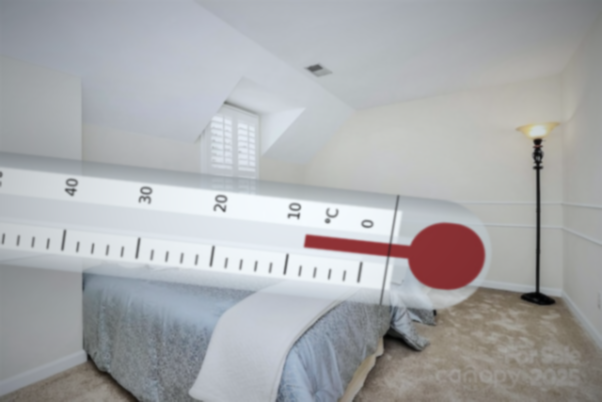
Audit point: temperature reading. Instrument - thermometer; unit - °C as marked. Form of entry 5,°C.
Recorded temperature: 8,°C
